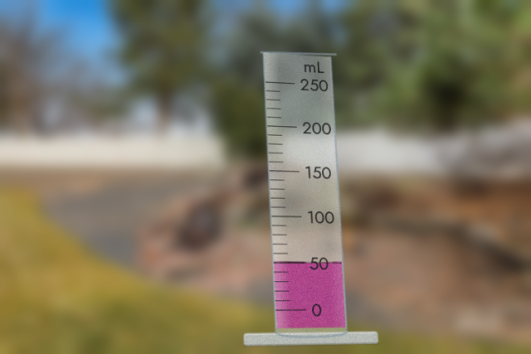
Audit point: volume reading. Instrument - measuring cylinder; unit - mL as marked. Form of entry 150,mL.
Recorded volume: 50,mL
